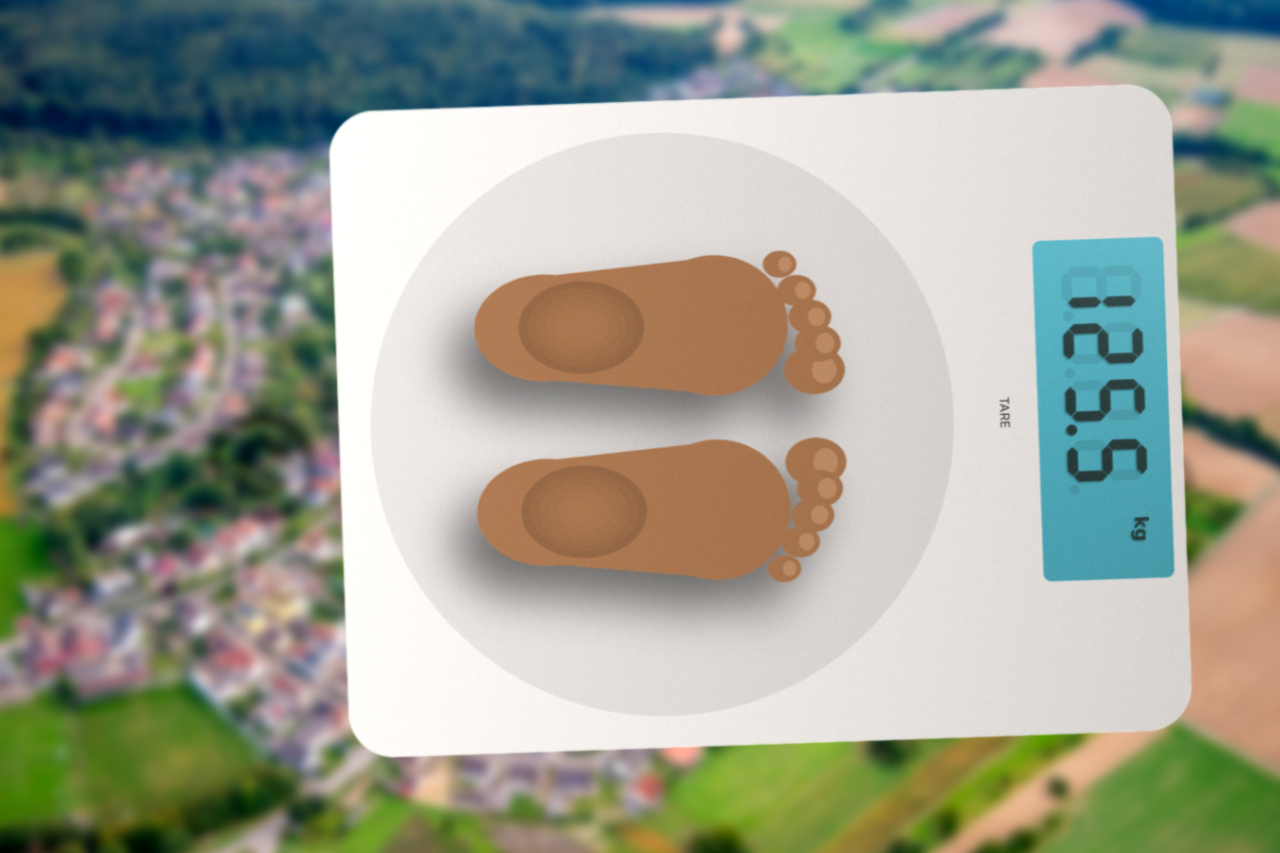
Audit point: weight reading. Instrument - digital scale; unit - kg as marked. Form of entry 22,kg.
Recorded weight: 125.5,kg
